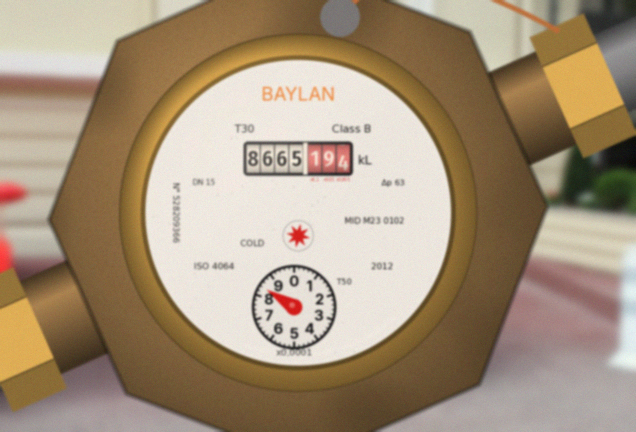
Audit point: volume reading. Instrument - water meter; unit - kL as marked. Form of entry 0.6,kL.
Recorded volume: 8665.1938,kL
